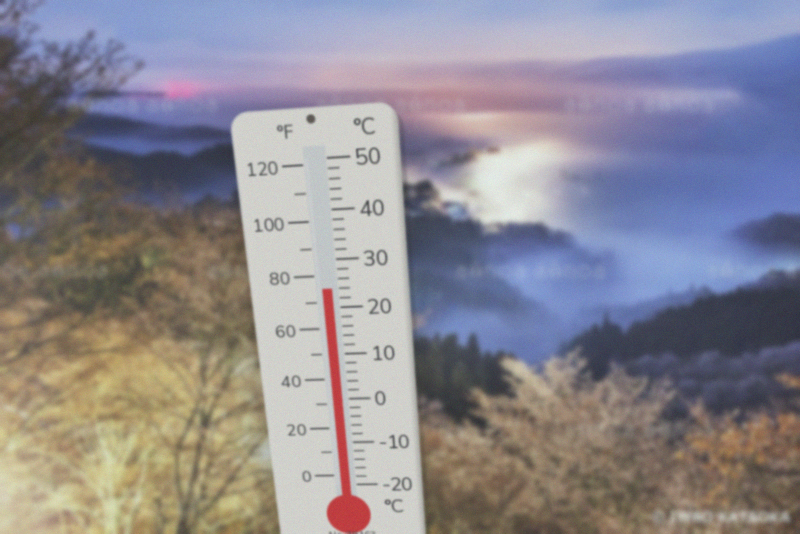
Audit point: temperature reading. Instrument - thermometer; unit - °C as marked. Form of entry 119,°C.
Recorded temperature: 24,°C
